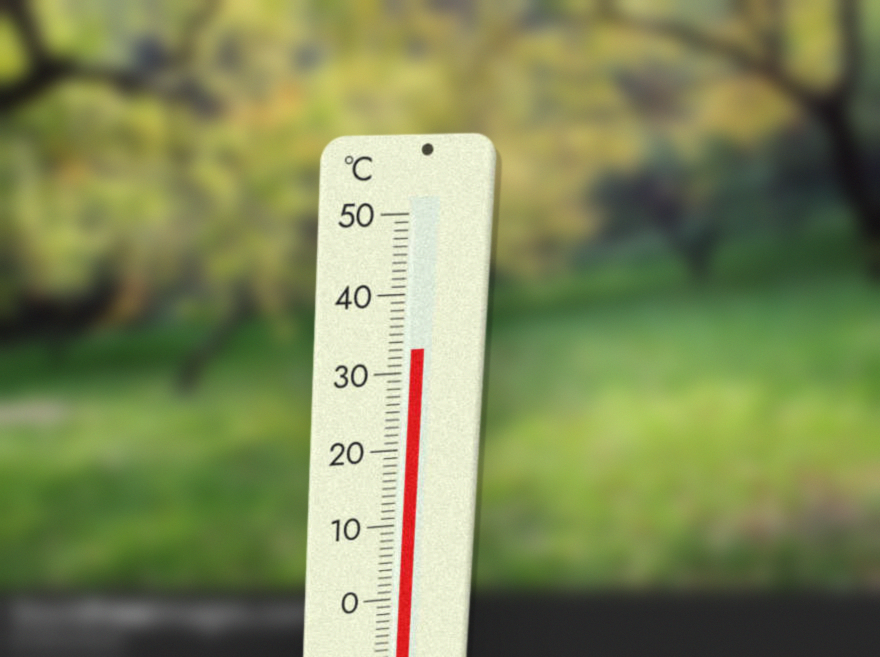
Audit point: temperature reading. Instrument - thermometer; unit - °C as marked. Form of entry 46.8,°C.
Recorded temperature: 33,°C
